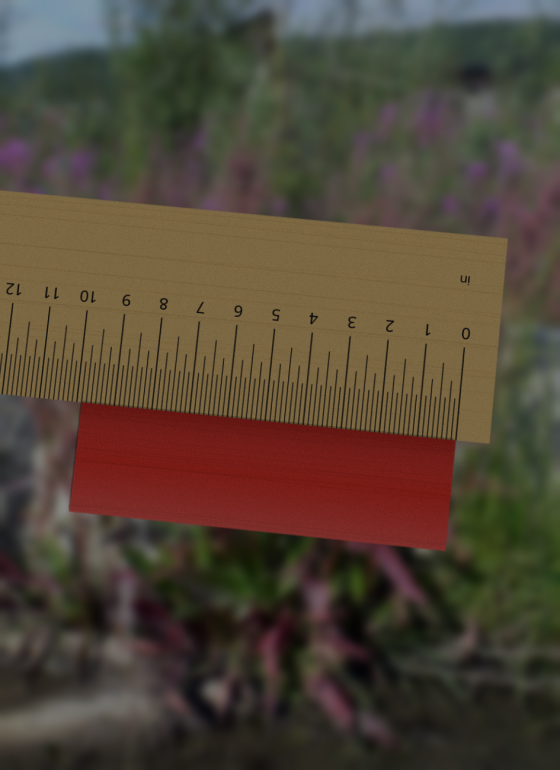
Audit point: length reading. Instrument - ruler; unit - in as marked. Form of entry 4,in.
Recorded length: 9.875,in
